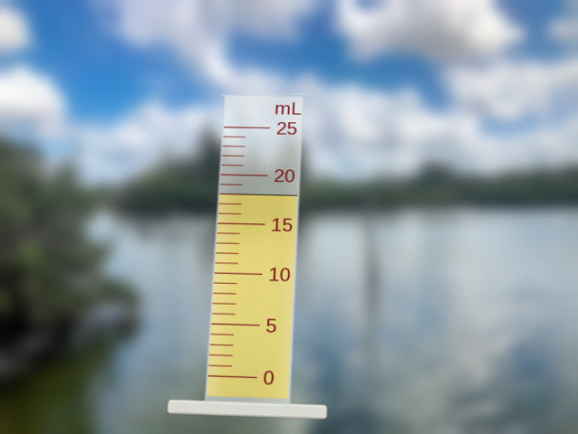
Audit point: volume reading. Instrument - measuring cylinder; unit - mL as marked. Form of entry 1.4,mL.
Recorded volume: 18,mL
